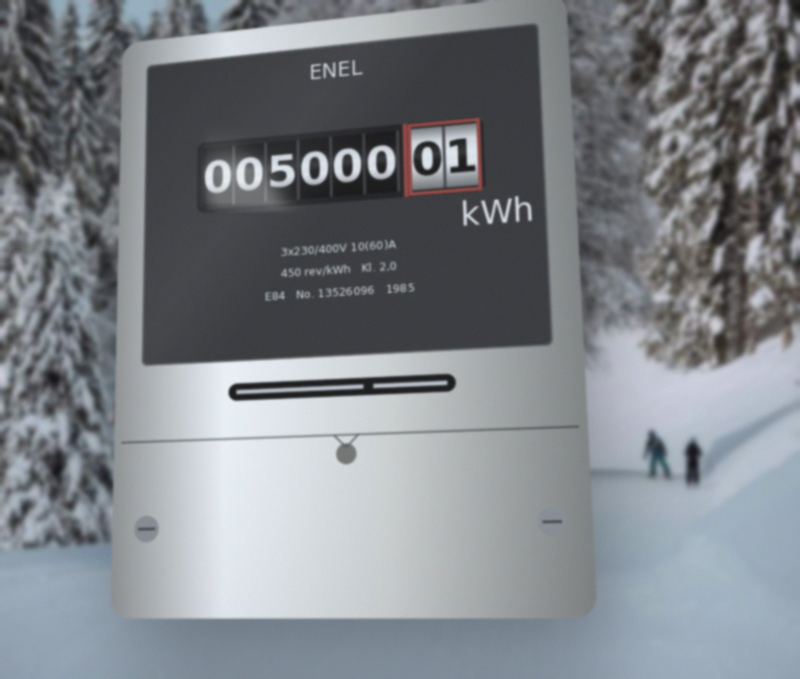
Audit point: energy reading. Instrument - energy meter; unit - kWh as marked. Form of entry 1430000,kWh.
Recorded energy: 5000.01,kWh
